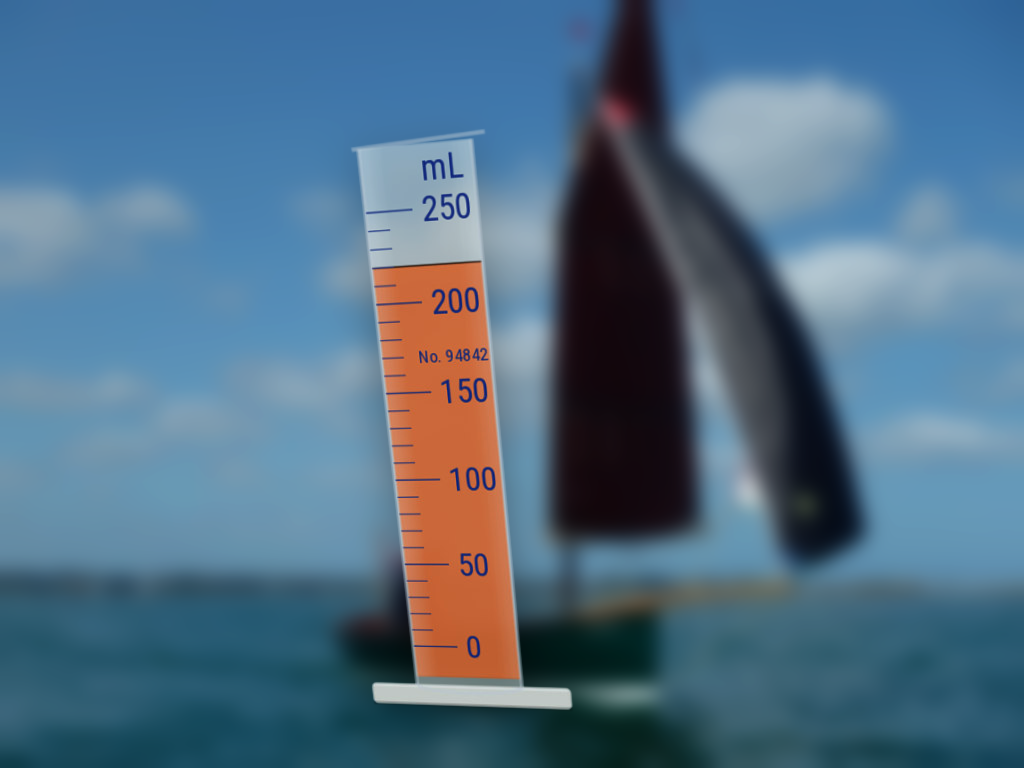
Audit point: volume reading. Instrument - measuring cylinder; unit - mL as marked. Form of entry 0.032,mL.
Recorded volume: 220,mL
